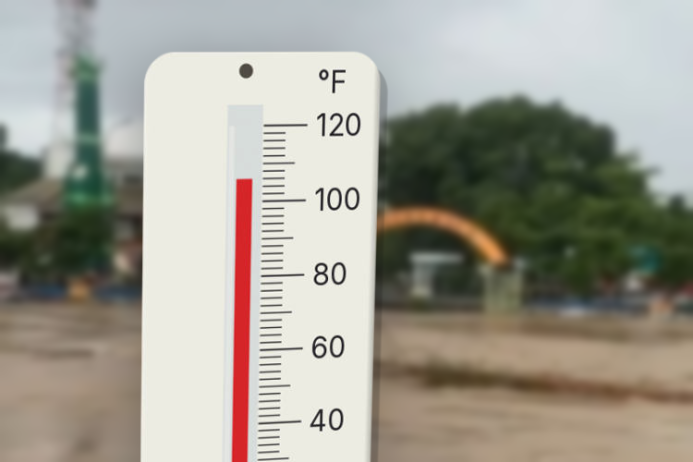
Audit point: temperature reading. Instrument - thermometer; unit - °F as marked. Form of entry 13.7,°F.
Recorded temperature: 106,°F
